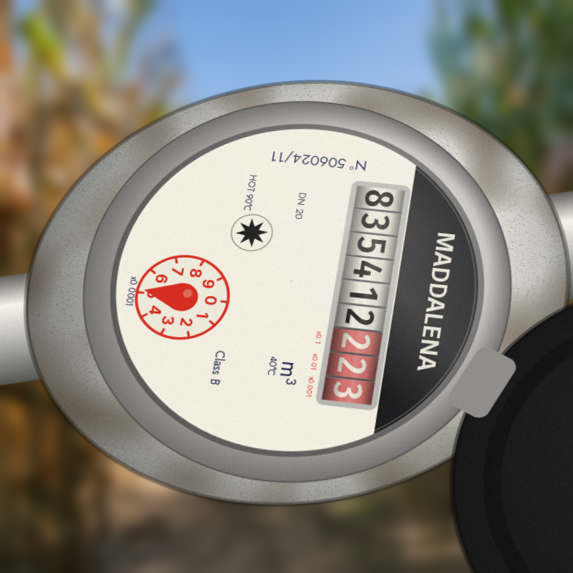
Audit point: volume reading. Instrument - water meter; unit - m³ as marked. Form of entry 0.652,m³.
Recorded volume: 835412.2235,m³
